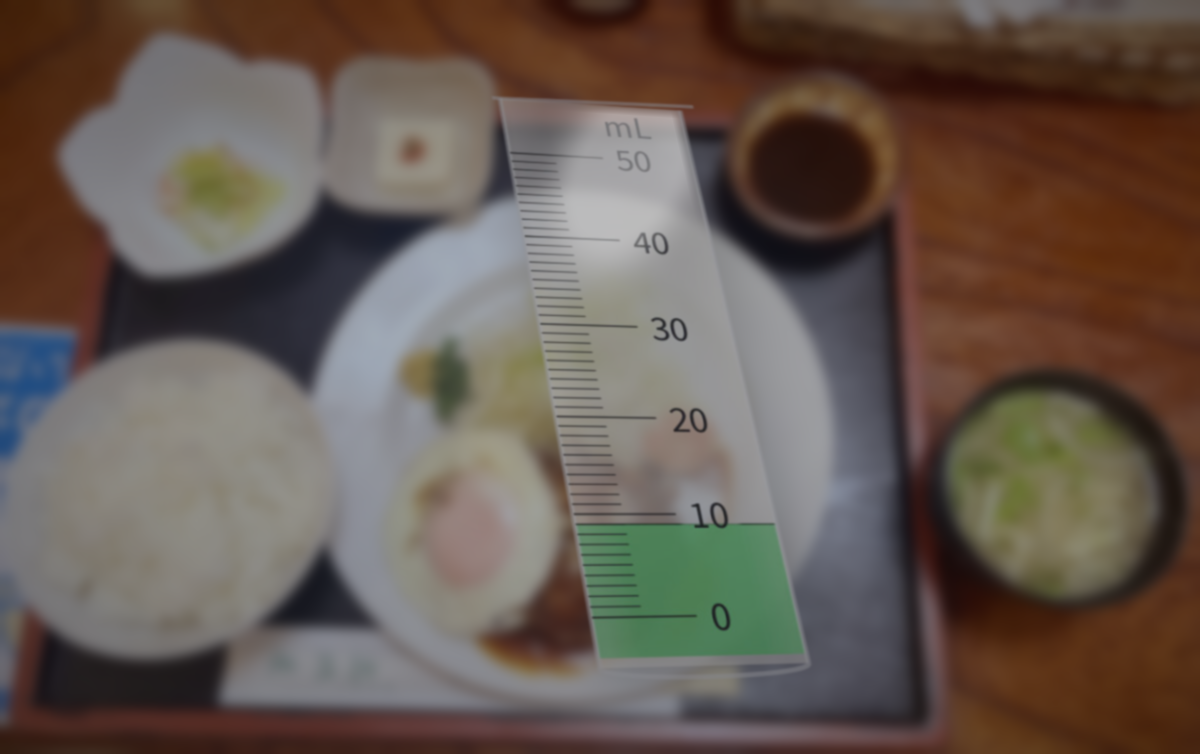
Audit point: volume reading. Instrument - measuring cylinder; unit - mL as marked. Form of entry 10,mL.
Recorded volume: 9,mL
